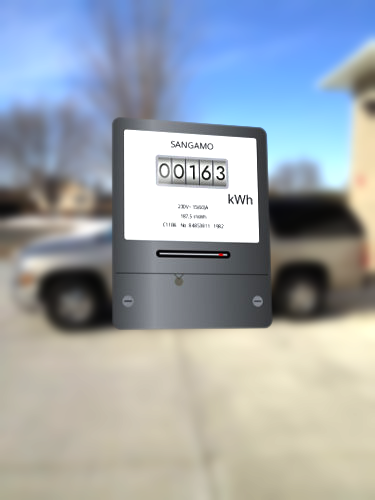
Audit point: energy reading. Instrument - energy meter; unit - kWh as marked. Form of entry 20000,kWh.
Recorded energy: 163,kWh
